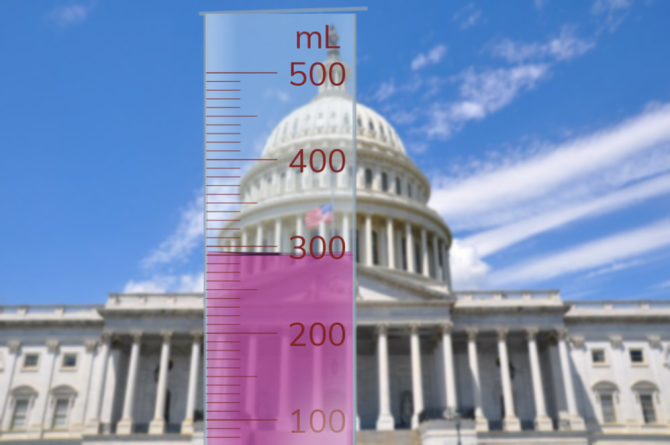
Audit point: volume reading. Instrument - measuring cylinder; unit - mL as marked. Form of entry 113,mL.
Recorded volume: 290,mL
